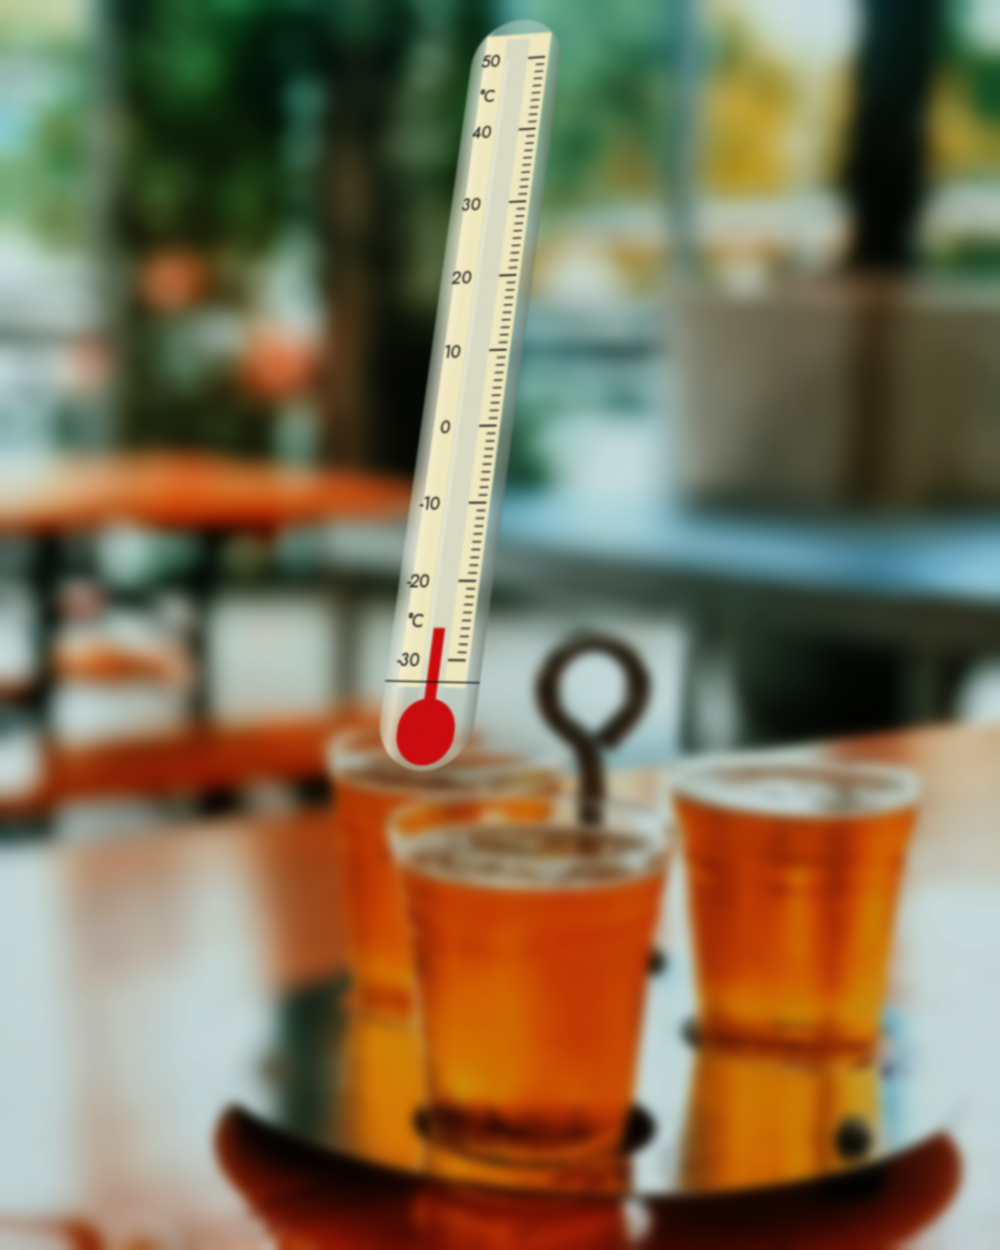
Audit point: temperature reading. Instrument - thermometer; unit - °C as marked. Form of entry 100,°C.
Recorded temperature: -26,°C
